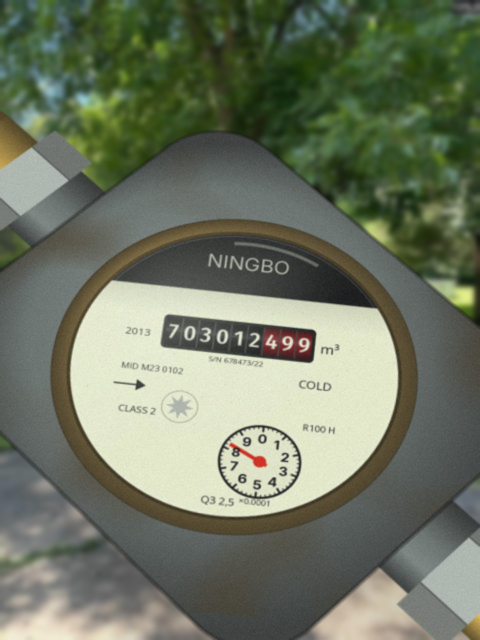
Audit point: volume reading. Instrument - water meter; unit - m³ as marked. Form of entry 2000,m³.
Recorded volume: 703012.4998,m³
